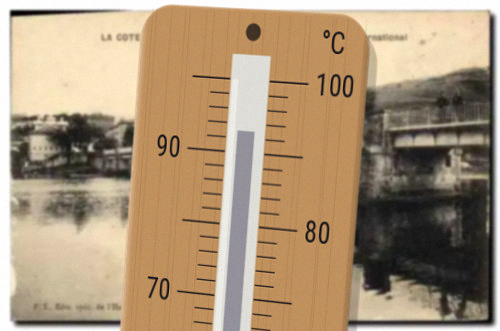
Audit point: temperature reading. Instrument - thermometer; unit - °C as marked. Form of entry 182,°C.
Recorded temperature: 93,°C
